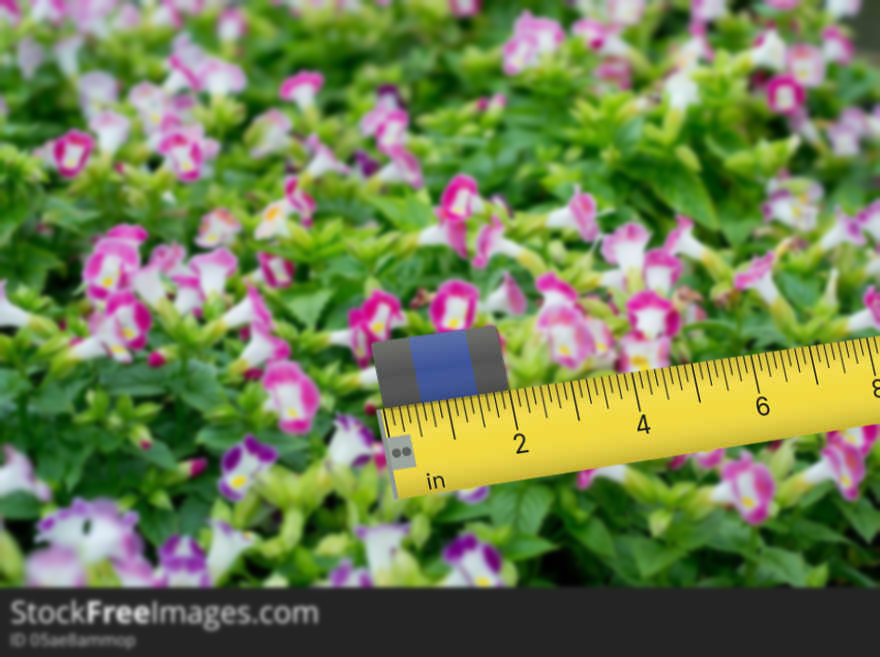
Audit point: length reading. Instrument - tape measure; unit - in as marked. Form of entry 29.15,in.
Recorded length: 2,in
